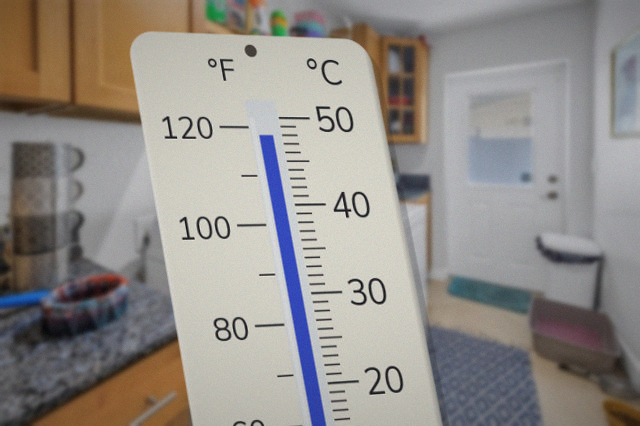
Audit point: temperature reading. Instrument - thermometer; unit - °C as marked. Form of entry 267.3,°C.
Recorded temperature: 48,°C
